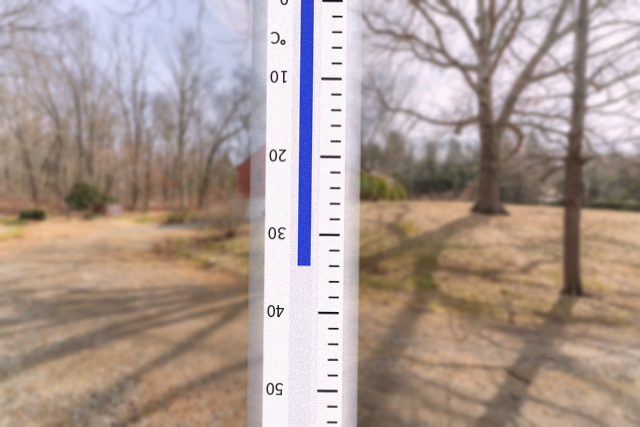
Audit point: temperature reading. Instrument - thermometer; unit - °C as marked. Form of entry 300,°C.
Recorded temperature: 34,°C
